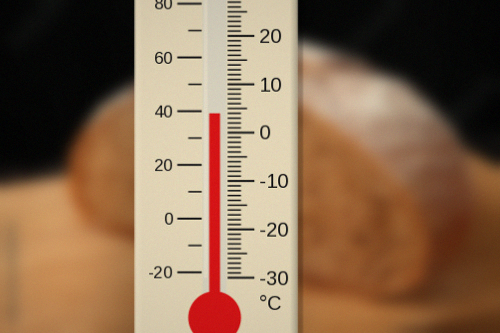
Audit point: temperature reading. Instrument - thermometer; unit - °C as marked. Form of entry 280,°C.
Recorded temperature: 4,°C
